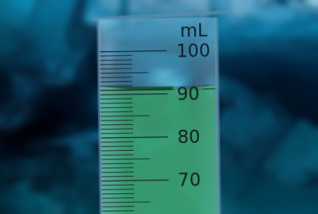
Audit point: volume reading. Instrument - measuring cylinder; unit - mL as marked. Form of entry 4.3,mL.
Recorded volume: 91,mL
